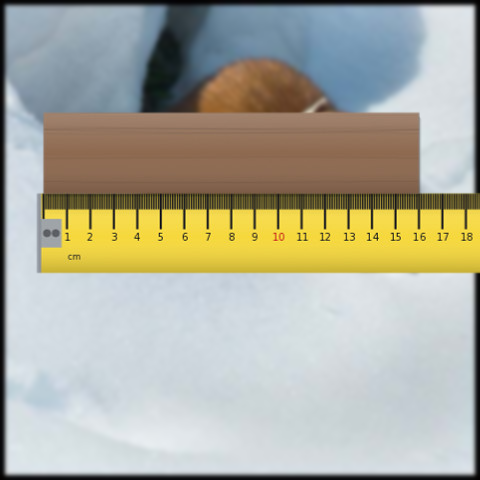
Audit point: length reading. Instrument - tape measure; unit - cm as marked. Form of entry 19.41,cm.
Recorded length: 16,cm
